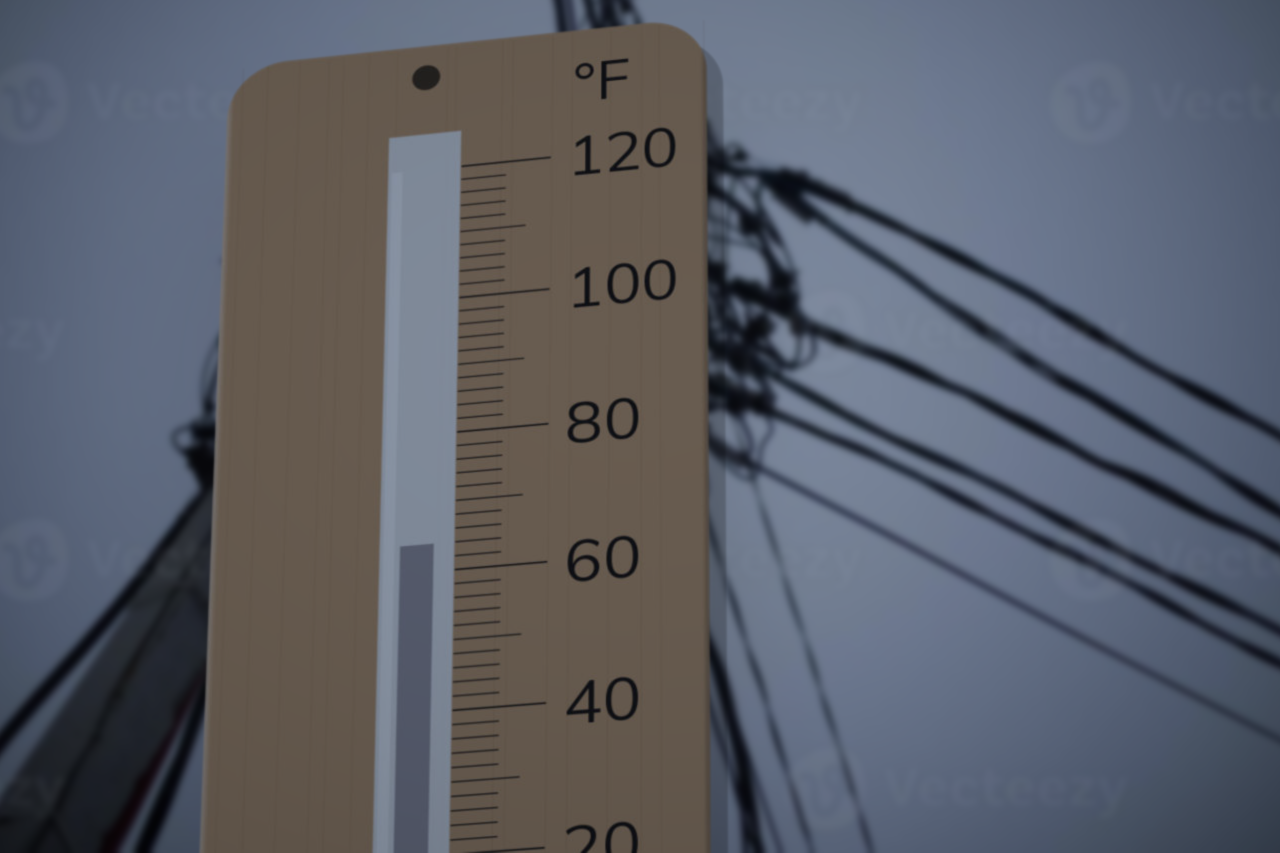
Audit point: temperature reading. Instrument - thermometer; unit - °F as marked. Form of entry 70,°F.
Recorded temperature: 64,°F
